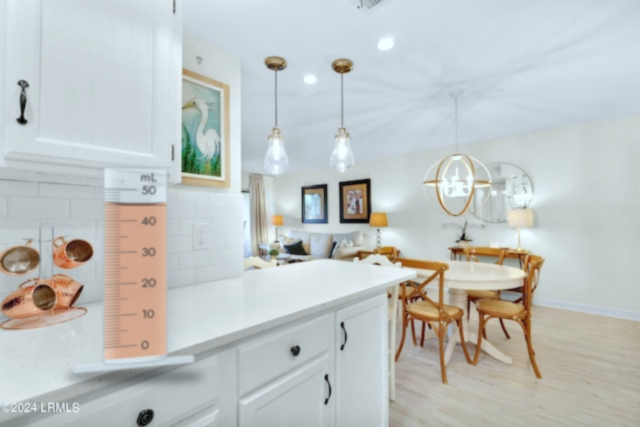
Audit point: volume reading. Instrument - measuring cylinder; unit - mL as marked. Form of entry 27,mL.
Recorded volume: 45,mL
